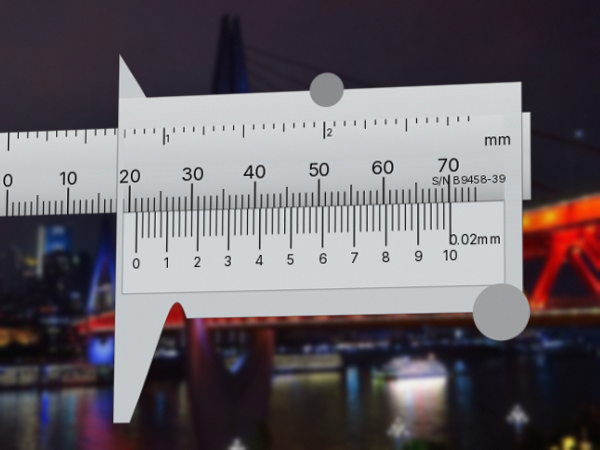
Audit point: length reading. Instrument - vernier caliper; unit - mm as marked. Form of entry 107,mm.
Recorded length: 21.2,mm
